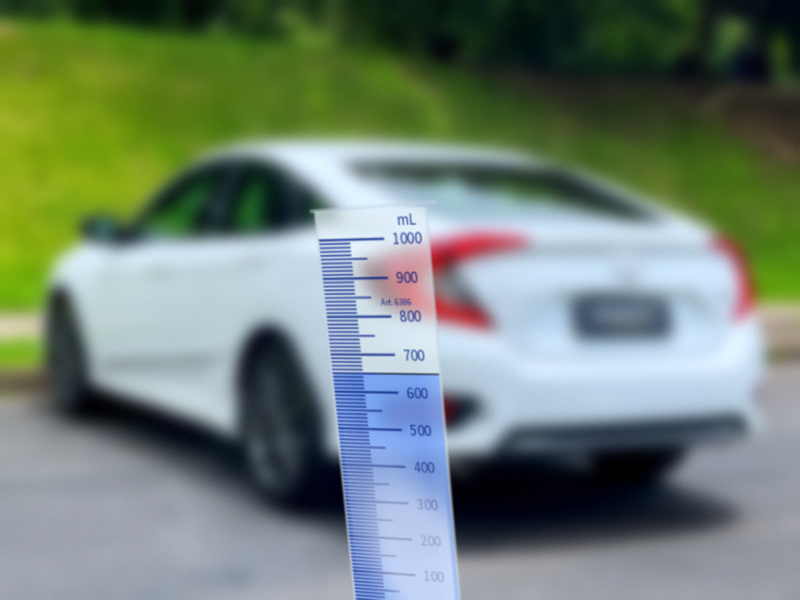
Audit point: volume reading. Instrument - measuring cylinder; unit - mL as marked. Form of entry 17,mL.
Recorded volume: 650,mL
